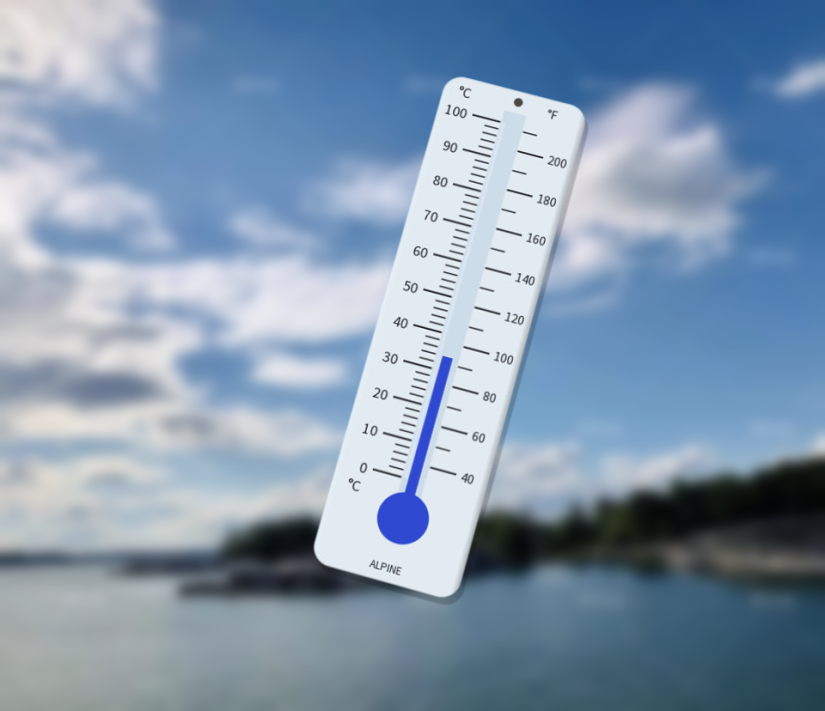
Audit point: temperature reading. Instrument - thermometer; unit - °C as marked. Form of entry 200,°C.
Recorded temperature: 34,°C
